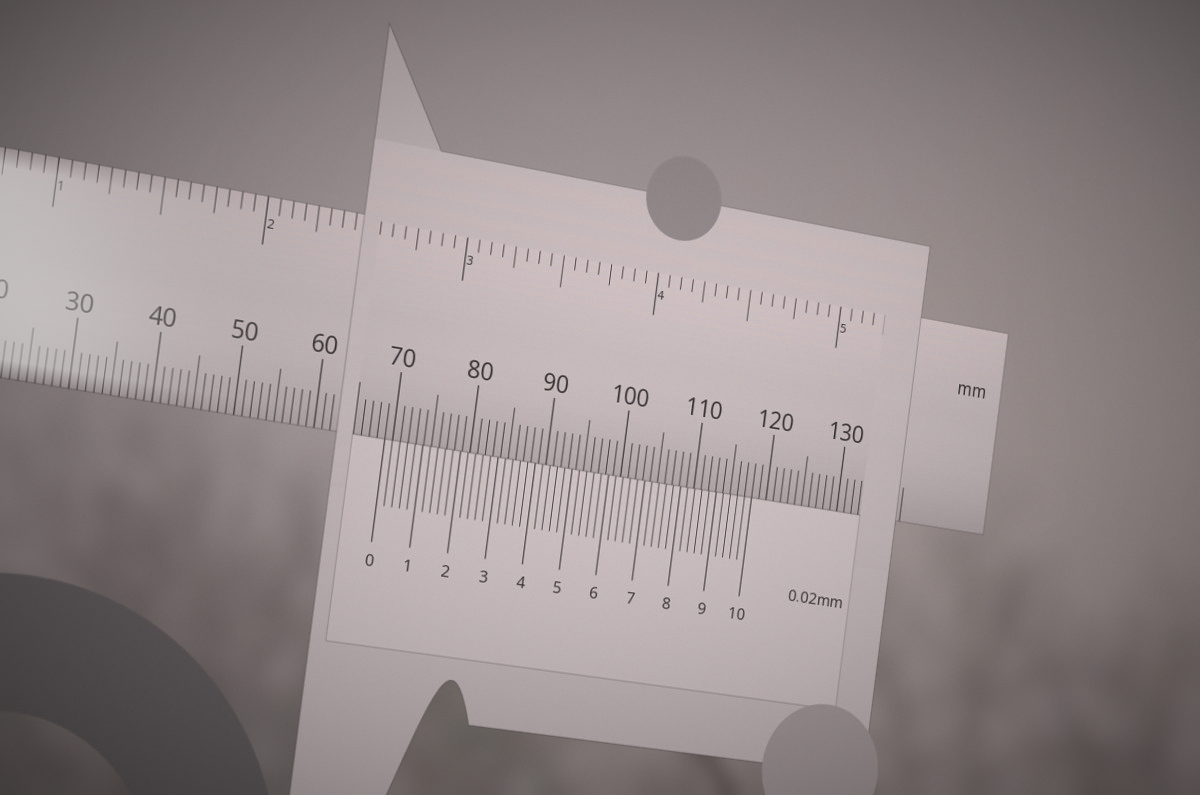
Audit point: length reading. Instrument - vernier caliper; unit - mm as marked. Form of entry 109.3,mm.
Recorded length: 69.0,mm
